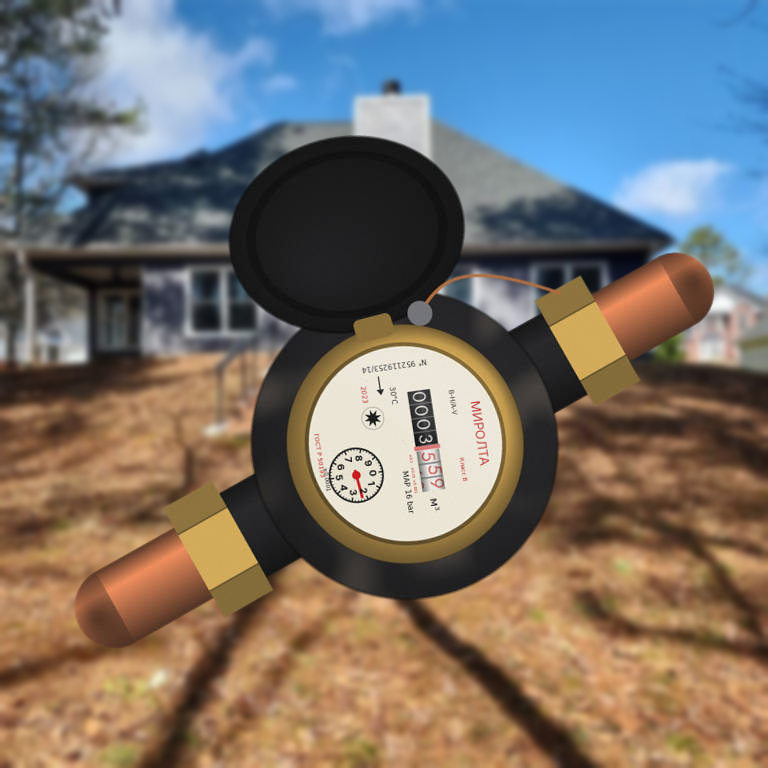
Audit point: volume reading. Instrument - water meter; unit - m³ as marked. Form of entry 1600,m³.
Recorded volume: 3.5592,m³
